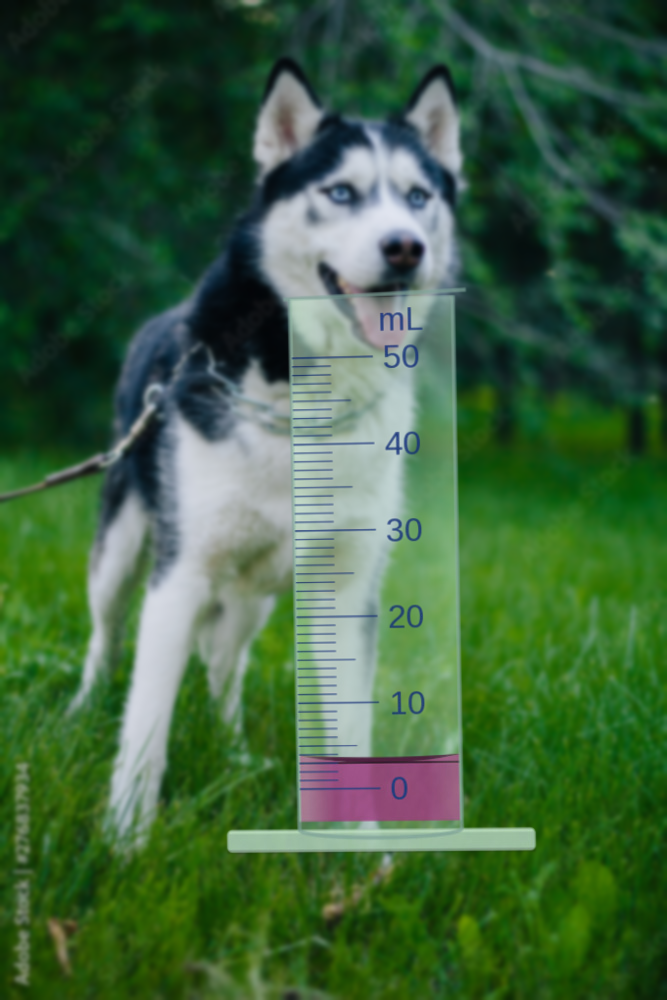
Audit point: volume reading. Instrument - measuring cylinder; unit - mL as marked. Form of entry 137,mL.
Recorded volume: 3,mL
